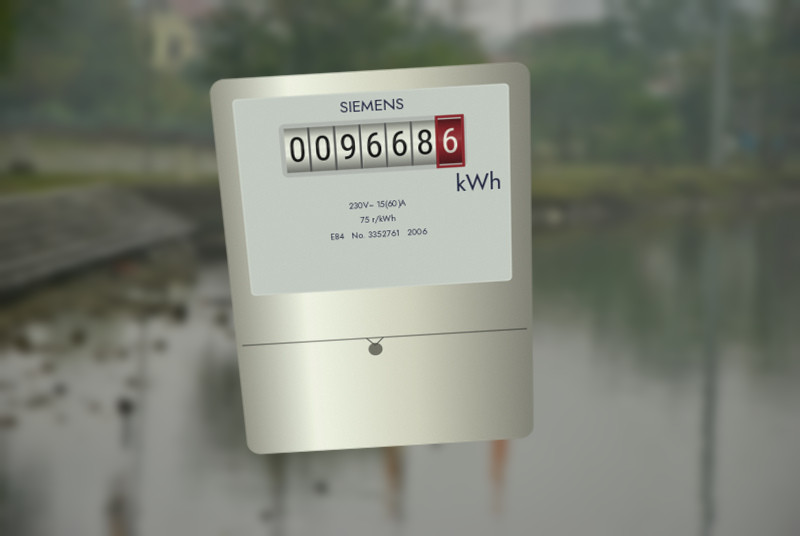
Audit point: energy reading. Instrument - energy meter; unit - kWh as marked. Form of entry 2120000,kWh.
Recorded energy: 9668.6,kWh
